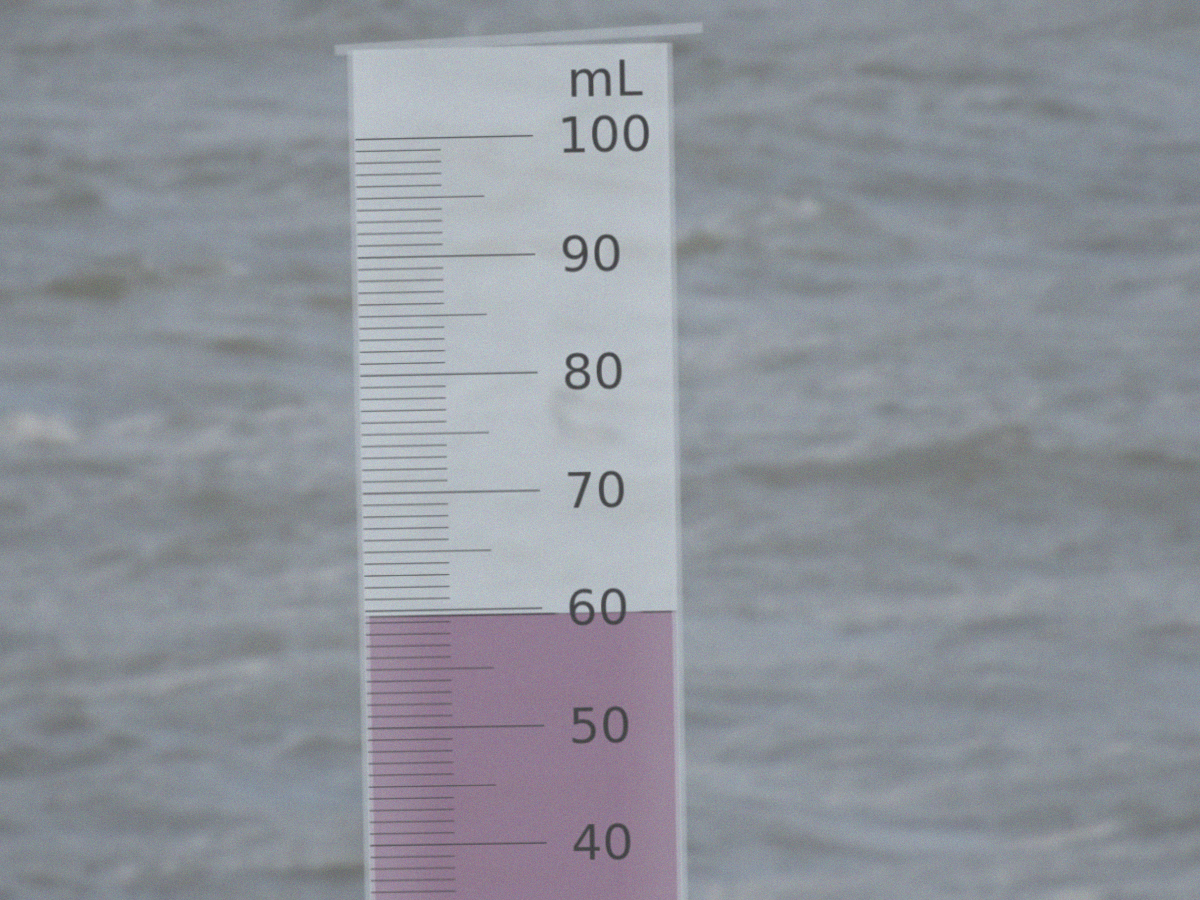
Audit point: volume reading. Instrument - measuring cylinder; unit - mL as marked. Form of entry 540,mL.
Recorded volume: 59.5,mL
